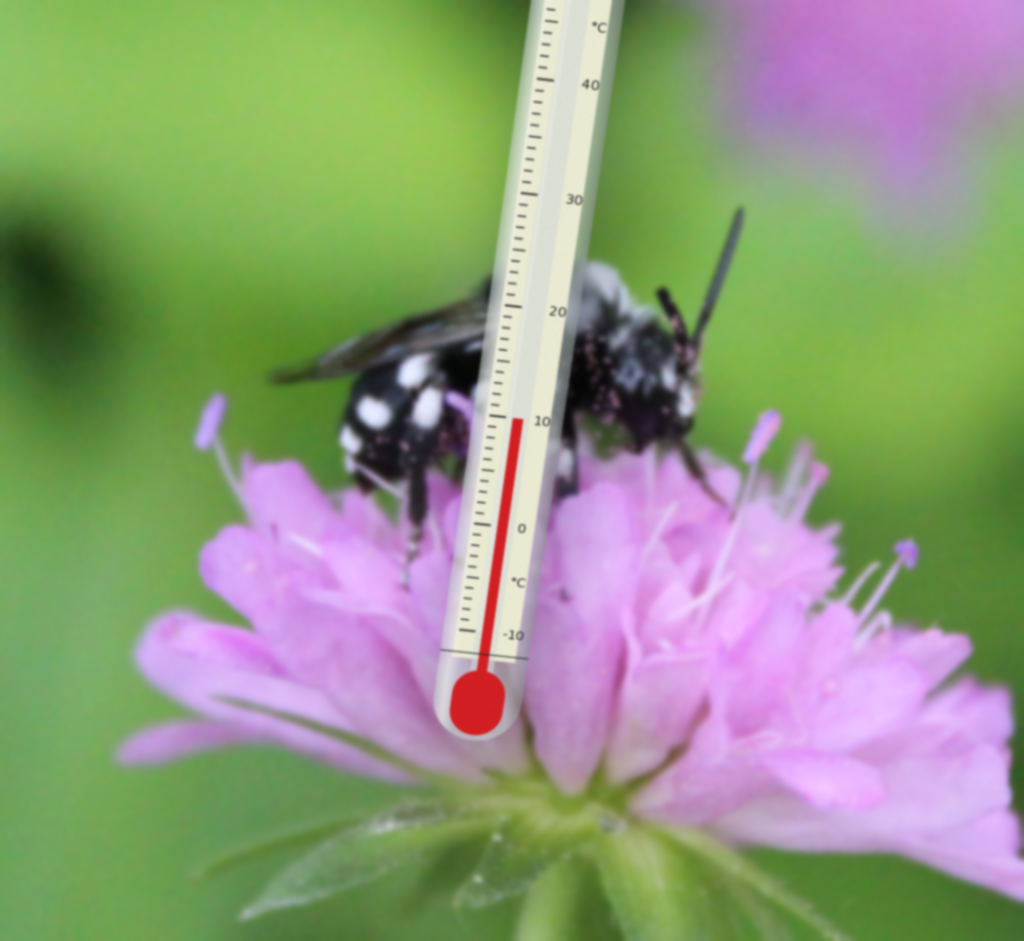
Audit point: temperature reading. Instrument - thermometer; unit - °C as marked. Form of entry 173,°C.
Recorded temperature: 10,°C
